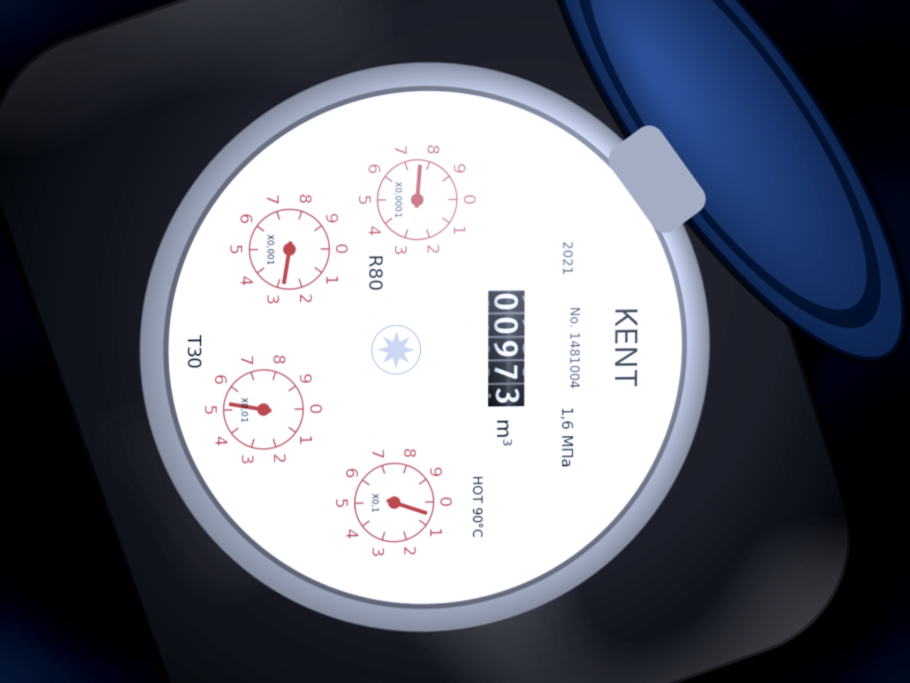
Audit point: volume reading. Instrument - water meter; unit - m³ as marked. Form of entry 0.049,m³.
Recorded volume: 973.0527,m³
